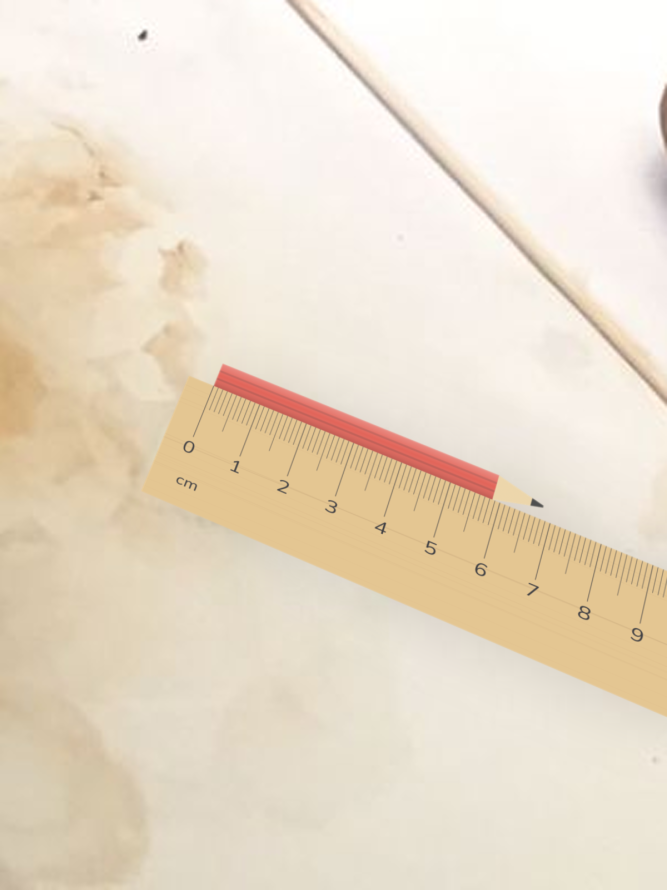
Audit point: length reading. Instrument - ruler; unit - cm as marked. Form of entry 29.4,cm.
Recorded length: 6.8,cm
